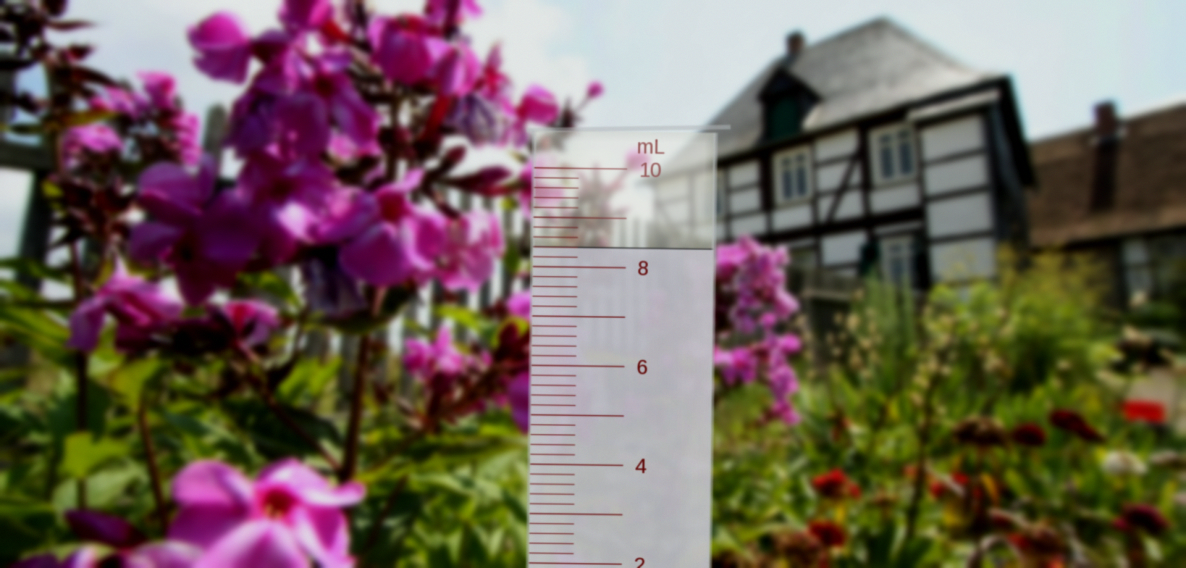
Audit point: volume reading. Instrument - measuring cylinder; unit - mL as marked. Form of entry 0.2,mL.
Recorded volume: 8.4,mL
